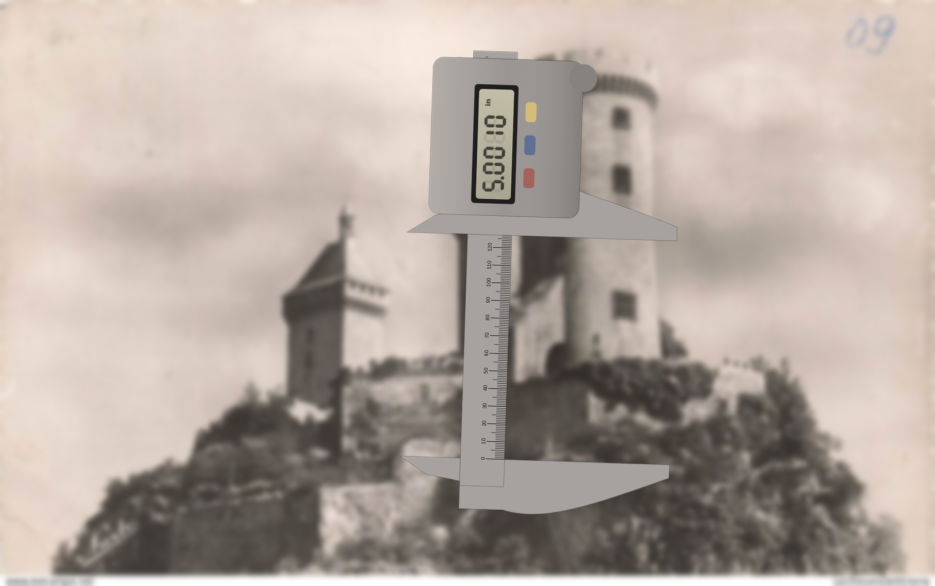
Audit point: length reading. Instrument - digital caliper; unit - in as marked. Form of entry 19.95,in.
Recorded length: 5.0010,in
